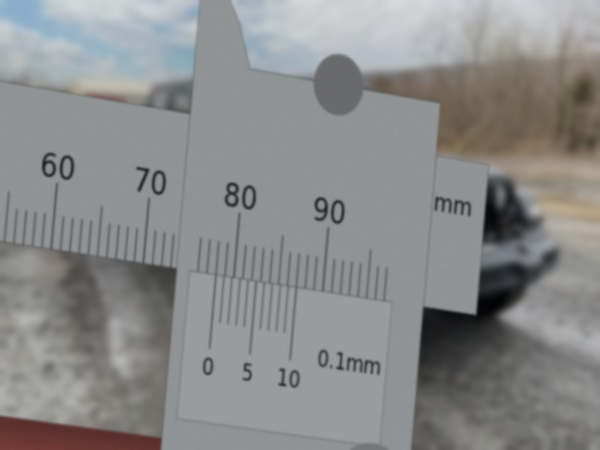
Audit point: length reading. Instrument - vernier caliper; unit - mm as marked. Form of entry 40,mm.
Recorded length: 78.0,mm
